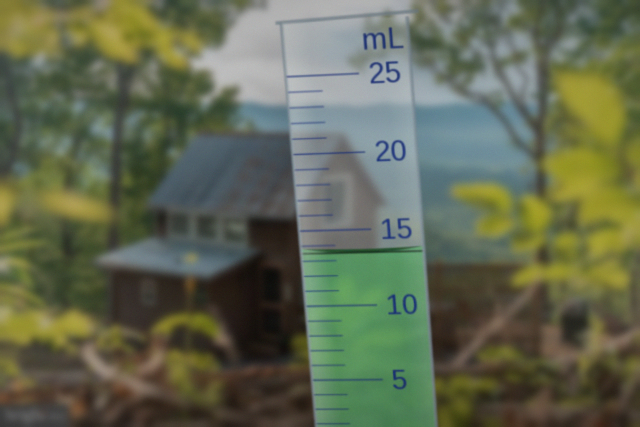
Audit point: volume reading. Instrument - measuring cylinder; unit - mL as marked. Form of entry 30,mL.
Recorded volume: 13.5,mL
